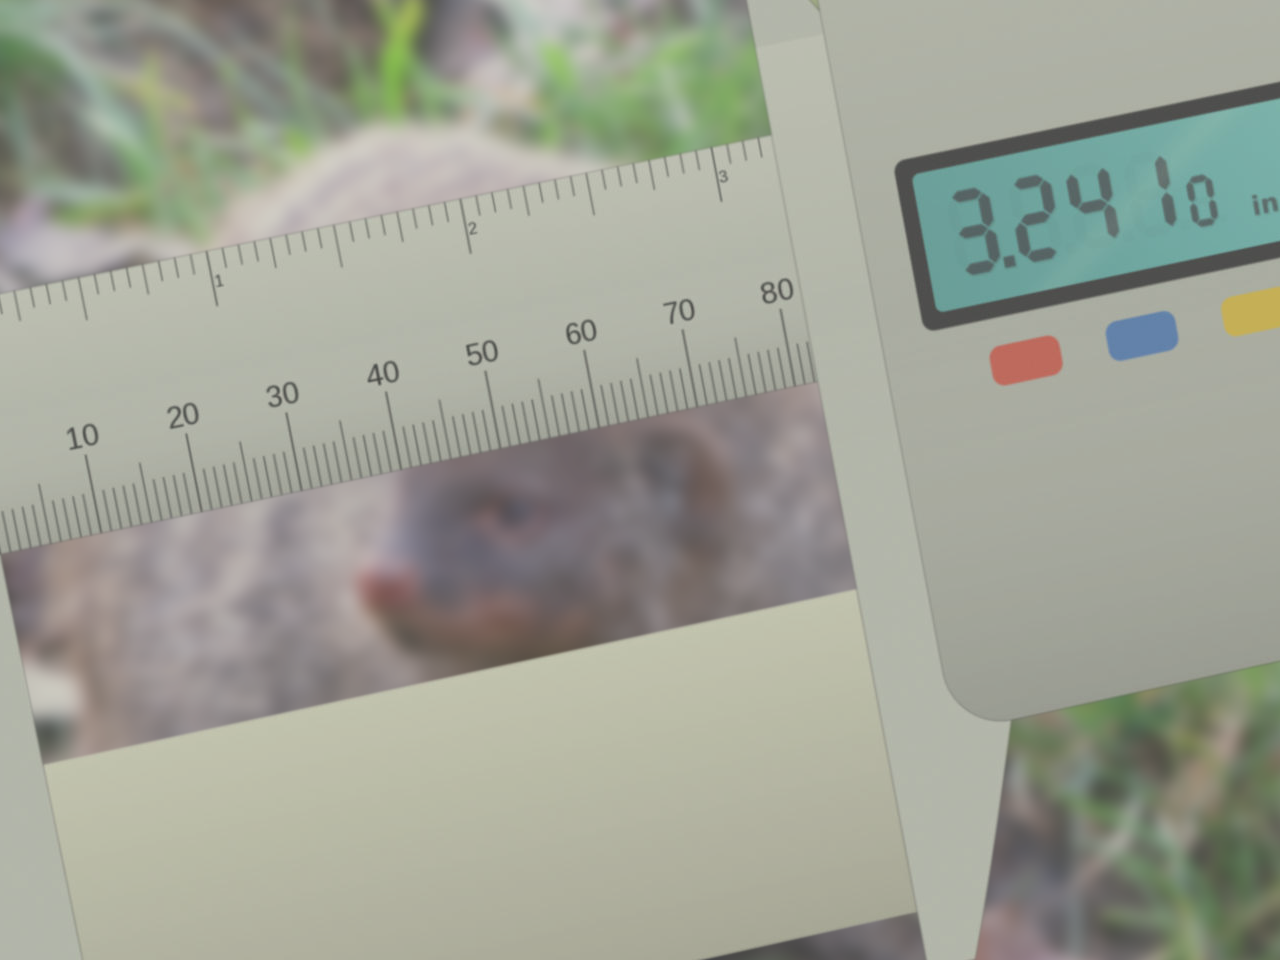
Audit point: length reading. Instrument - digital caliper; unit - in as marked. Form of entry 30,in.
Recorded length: 3.2410,in
